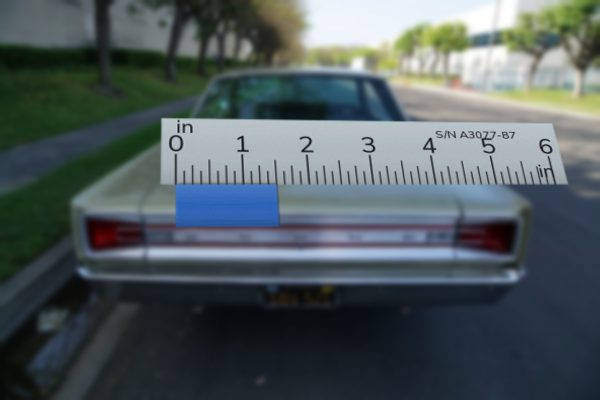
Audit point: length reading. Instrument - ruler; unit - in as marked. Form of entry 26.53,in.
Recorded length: 1.5,in
